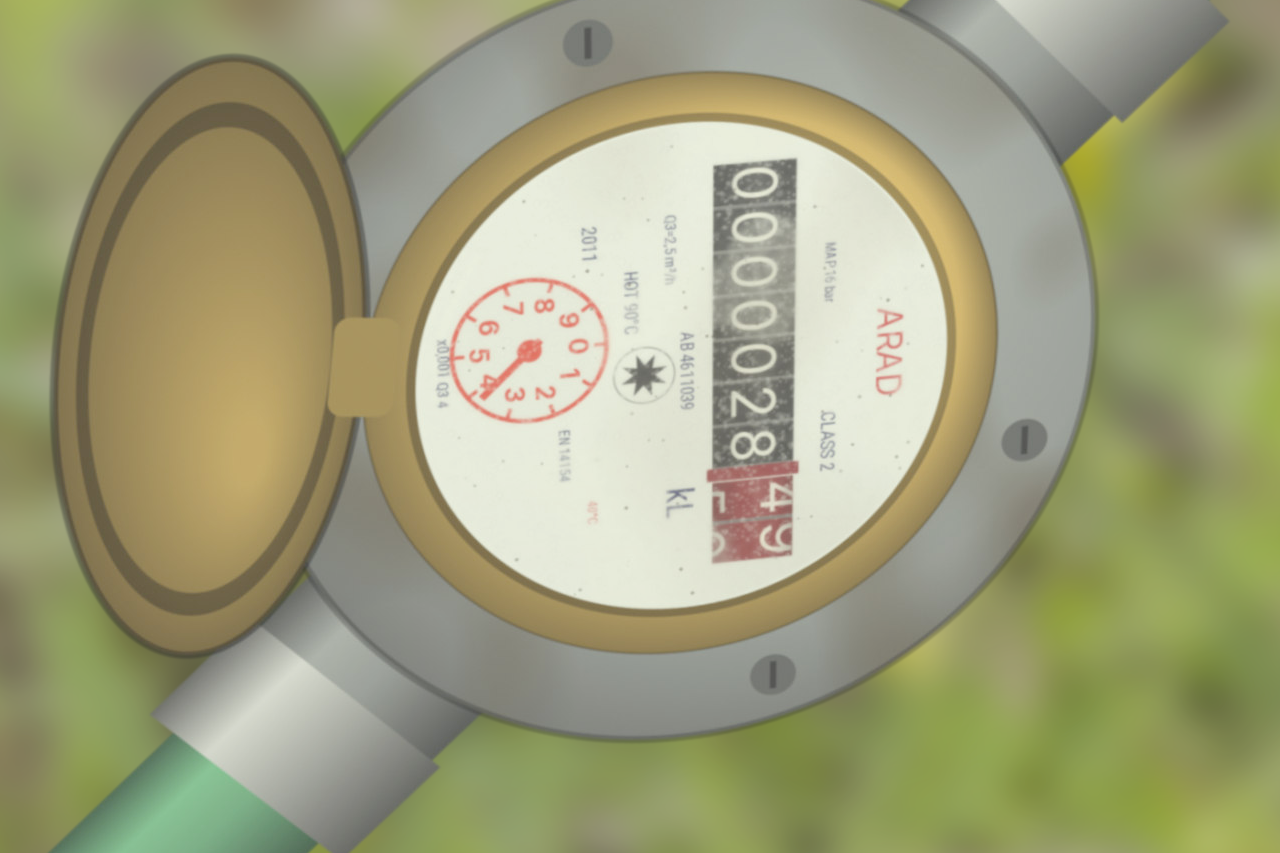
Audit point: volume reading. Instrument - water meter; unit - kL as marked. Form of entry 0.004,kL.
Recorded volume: 28.493,kL
